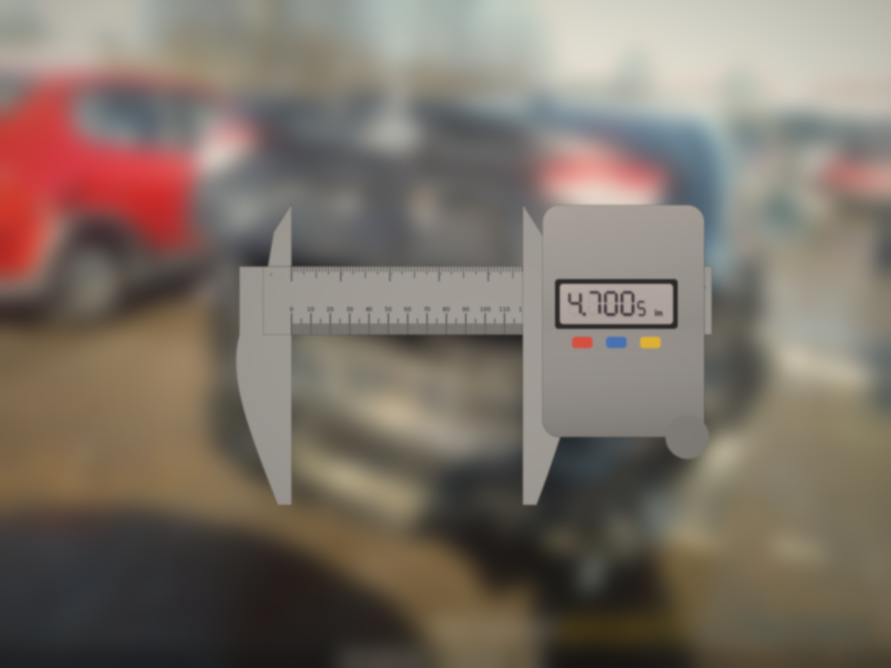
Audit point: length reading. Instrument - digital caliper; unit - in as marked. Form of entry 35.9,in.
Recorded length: 4.7005,in
